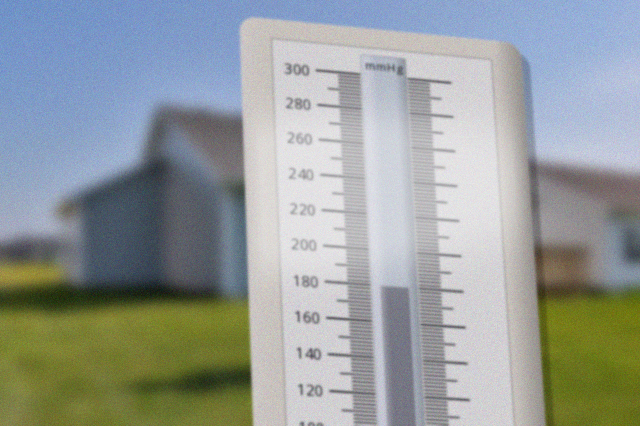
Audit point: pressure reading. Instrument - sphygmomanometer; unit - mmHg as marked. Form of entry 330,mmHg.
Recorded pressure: 180,mmHg
